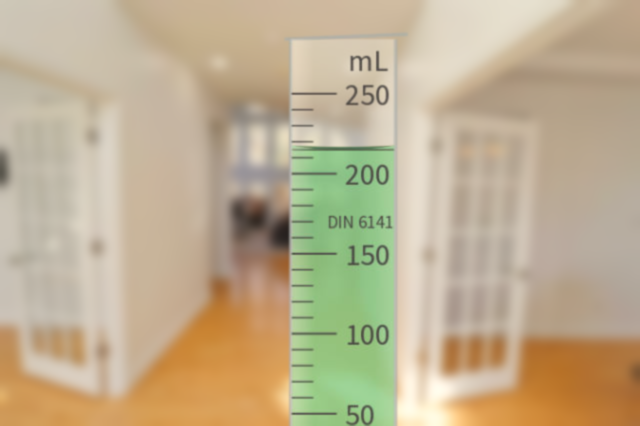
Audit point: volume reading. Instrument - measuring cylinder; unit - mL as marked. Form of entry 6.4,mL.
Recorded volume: 215,mL
